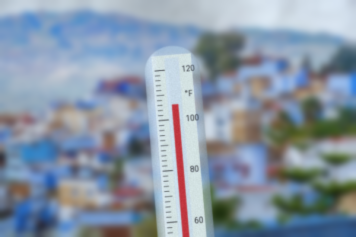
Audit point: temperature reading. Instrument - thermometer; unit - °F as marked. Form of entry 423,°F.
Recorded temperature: 106,°F
